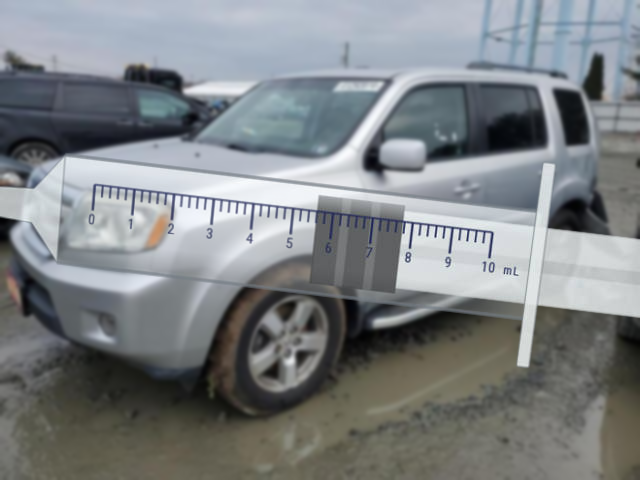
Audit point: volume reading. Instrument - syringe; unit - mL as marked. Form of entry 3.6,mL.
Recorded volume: 5.6,mL
